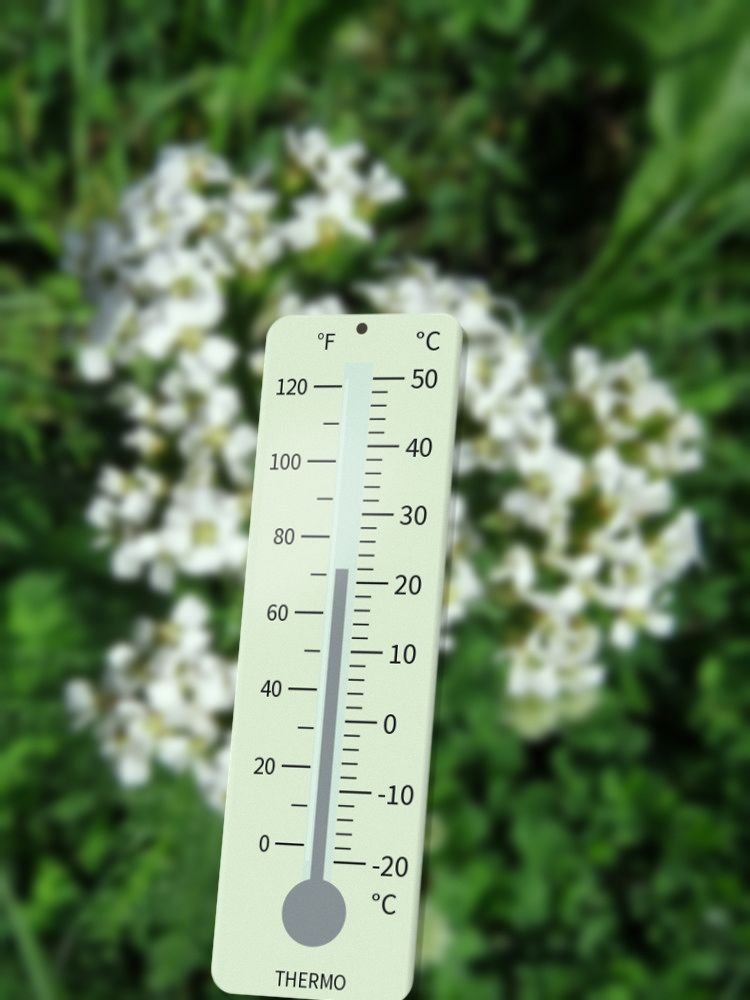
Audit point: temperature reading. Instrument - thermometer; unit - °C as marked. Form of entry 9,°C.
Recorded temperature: 22,°C
